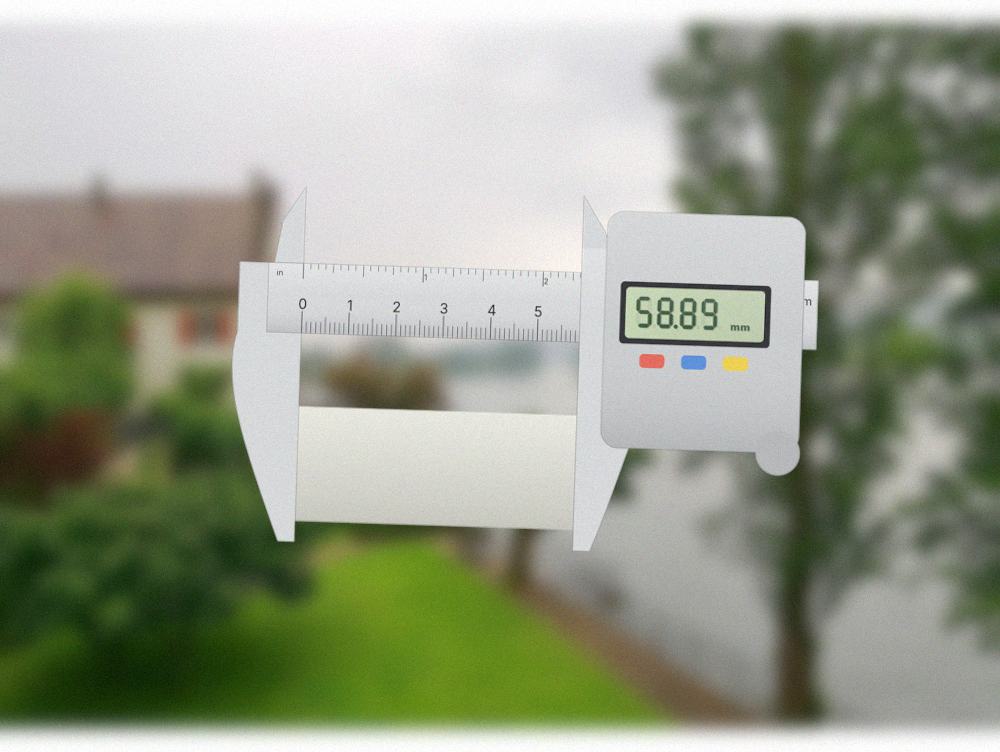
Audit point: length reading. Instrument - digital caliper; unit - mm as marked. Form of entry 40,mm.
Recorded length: 58.89,mm
